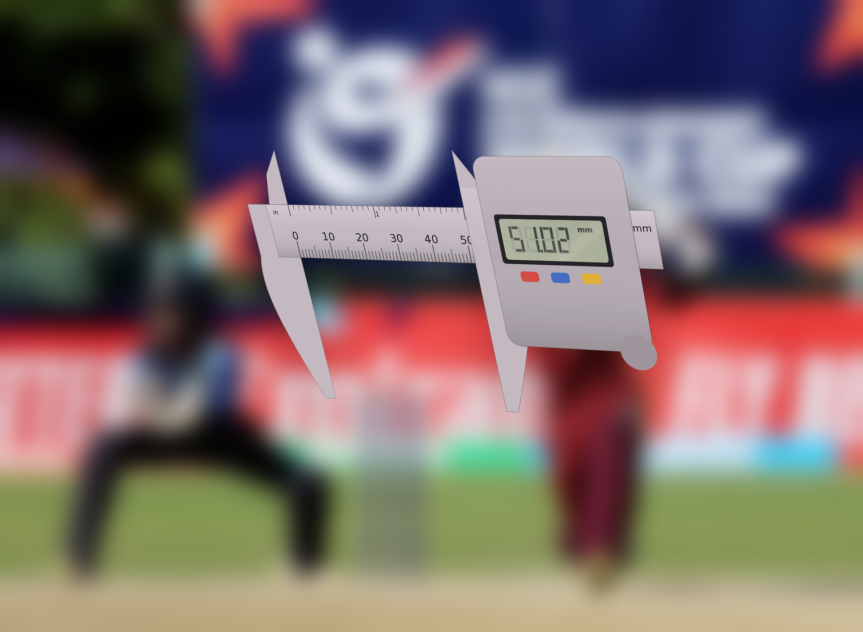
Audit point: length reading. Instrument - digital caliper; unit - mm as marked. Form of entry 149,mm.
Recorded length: 51.02,mm
